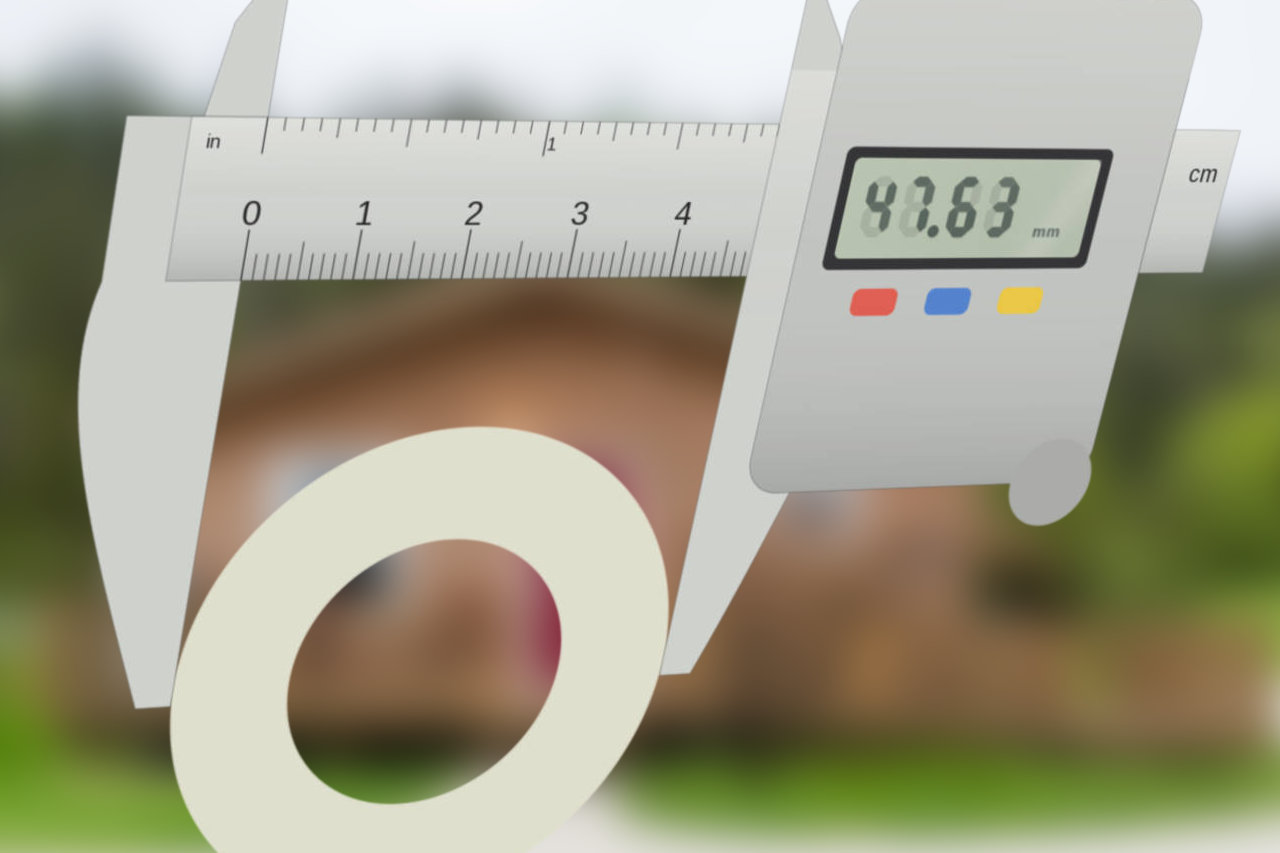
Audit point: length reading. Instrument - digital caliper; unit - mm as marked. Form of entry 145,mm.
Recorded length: 47.63,mm
